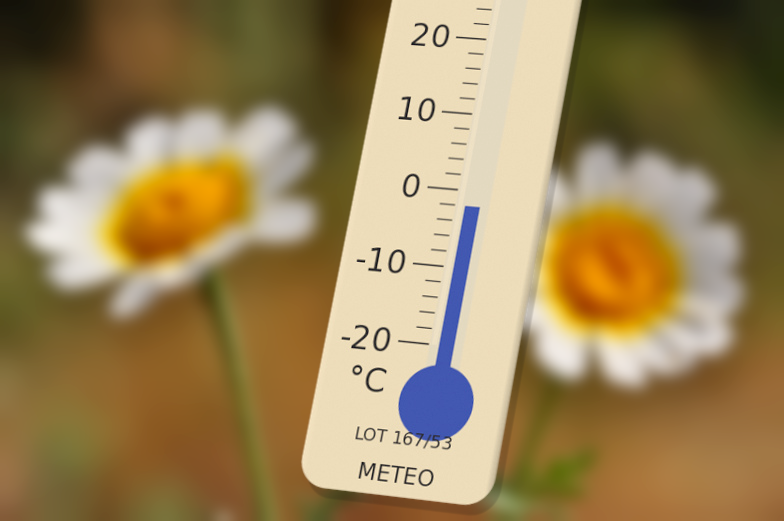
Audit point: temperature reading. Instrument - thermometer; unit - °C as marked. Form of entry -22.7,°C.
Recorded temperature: -2,°C
